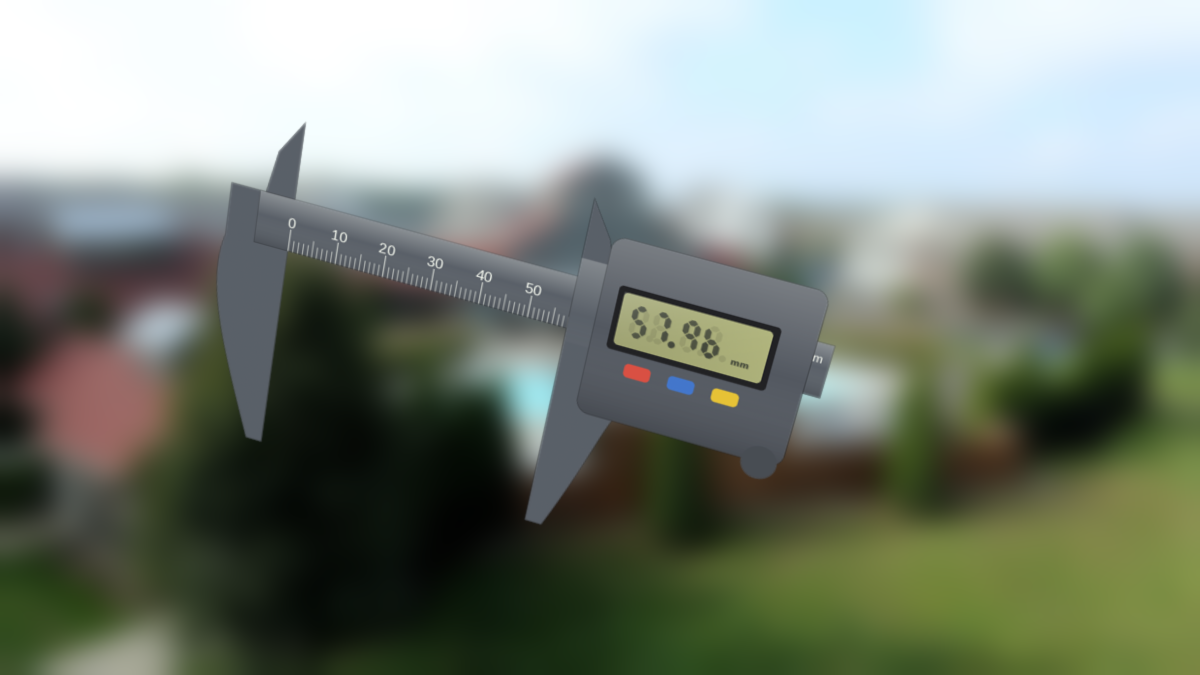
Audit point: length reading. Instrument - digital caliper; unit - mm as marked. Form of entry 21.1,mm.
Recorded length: 57.96,mm
